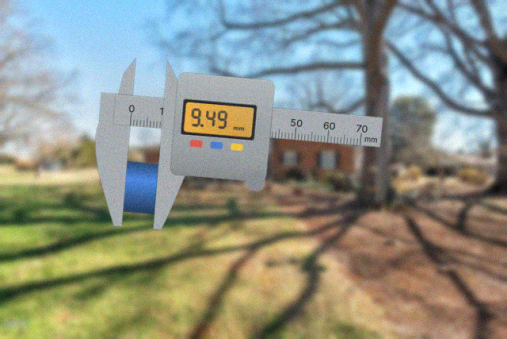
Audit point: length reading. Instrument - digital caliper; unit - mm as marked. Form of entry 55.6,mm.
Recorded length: 9.49,mm
